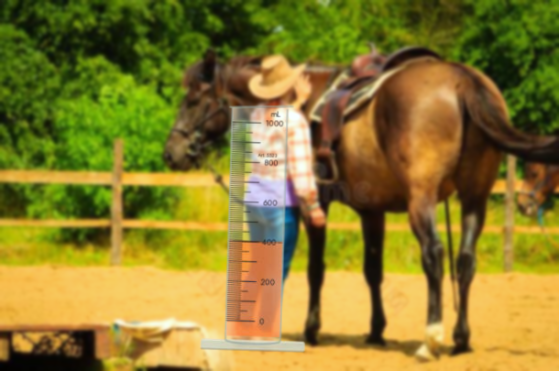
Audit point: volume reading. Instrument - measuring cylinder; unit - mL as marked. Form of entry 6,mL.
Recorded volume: 400,mL
